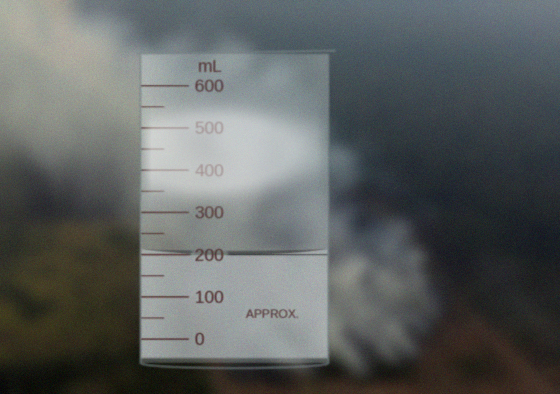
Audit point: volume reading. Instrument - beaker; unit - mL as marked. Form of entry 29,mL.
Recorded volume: 200,mL
